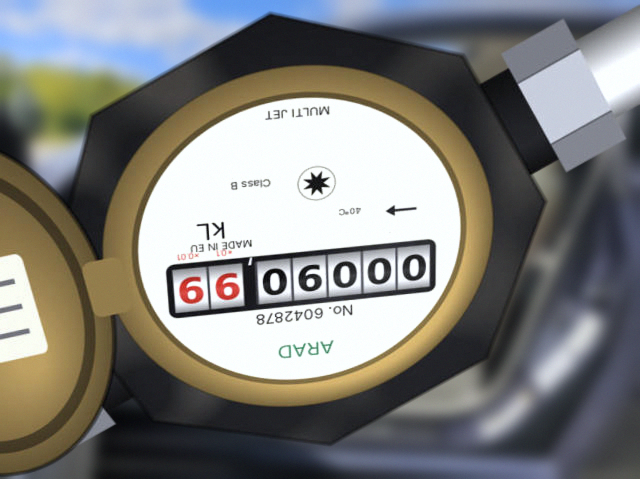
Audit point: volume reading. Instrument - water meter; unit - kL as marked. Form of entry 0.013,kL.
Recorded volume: 90.99,kL
